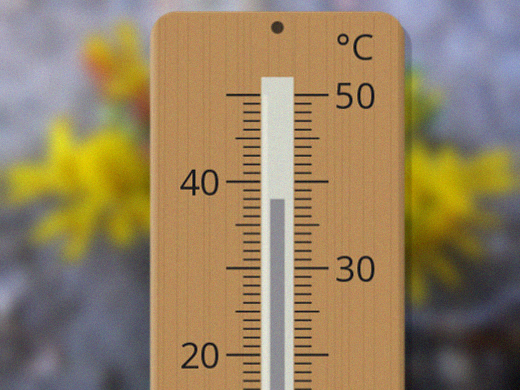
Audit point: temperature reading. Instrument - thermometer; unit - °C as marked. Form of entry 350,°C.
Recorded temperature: 38,°C
